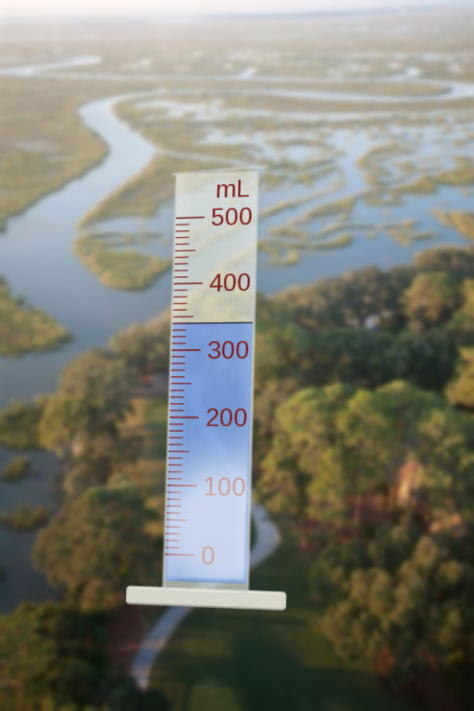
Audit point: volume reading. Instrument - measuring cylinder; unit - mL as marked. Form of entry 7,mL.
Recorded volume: 340,mL
